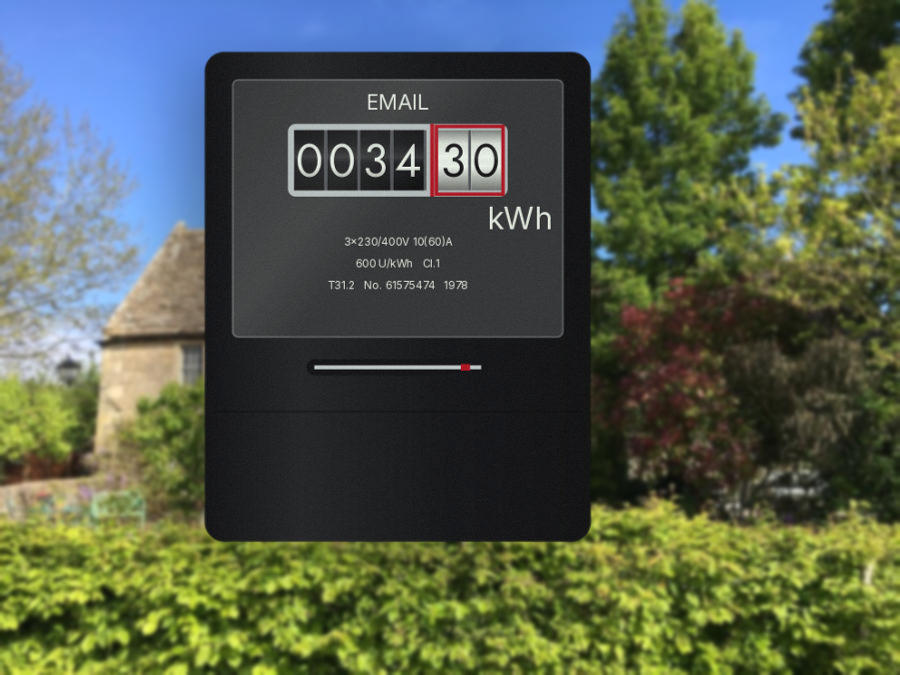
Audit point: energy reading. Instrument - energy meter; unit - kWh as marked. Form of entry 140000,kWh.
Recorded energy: 34.30,kWh
